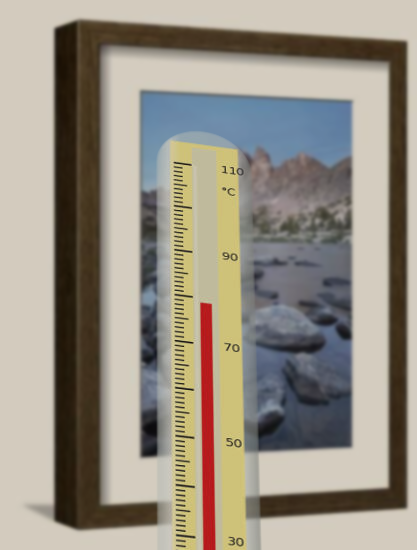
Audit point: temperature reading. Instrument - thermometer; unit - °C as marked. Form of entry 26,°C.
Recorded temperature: 79,°C
